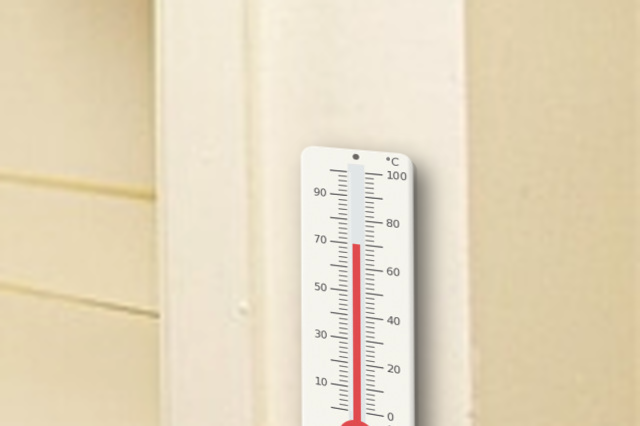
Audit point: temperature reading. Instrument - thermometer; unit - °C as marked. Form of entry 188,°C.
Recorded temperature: 70,°C
